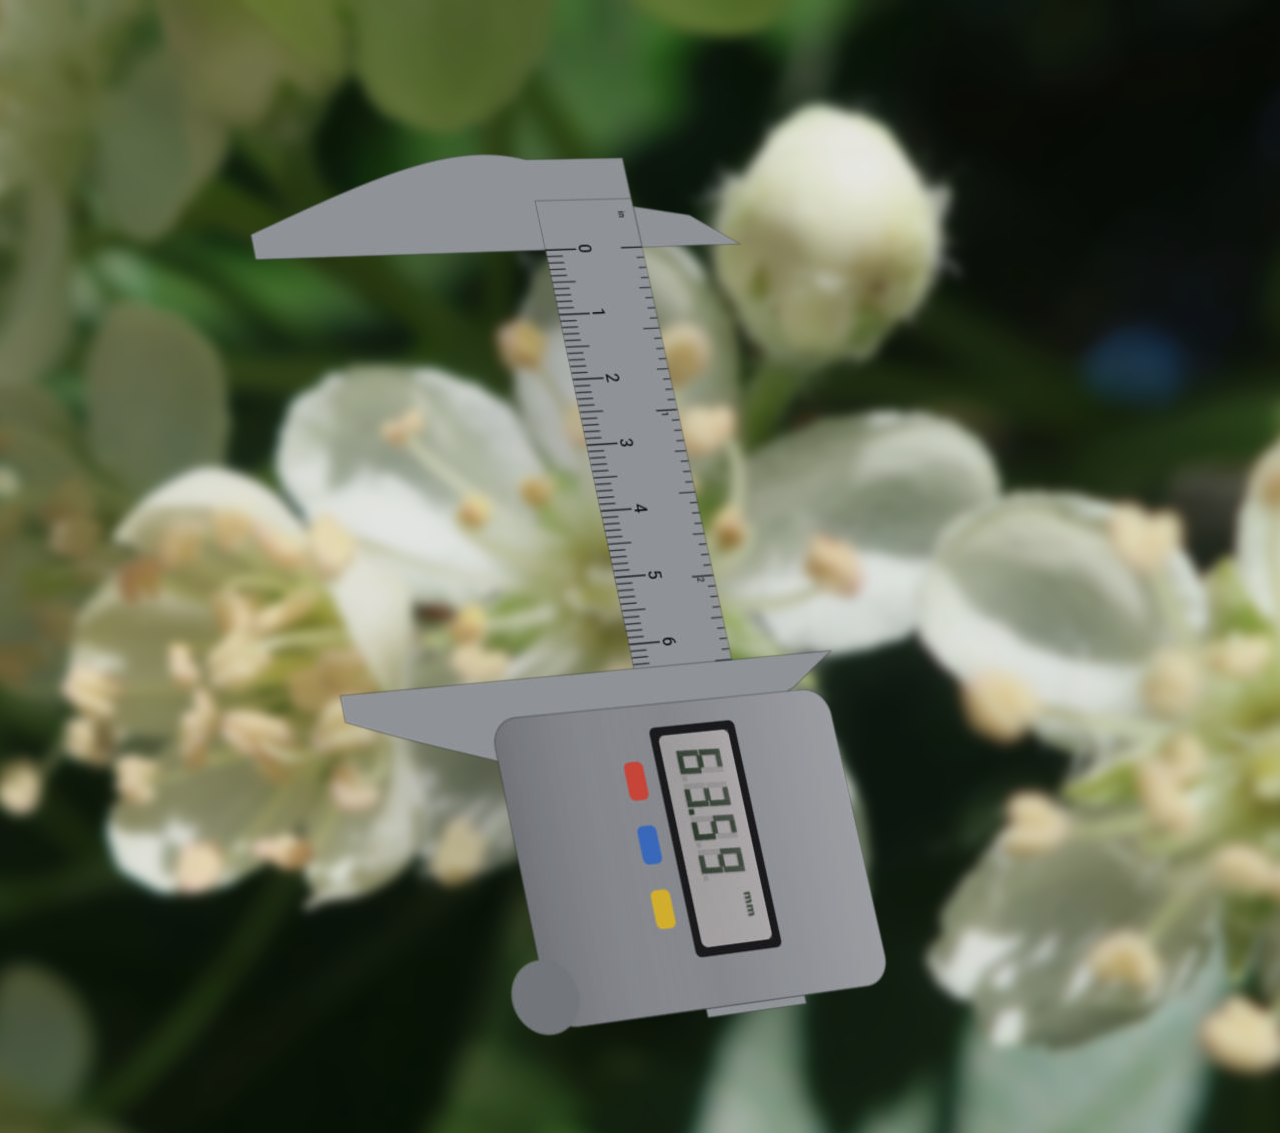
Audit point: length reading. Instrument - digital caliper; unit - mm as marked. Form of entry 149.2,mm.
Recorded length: 63.59,mm
